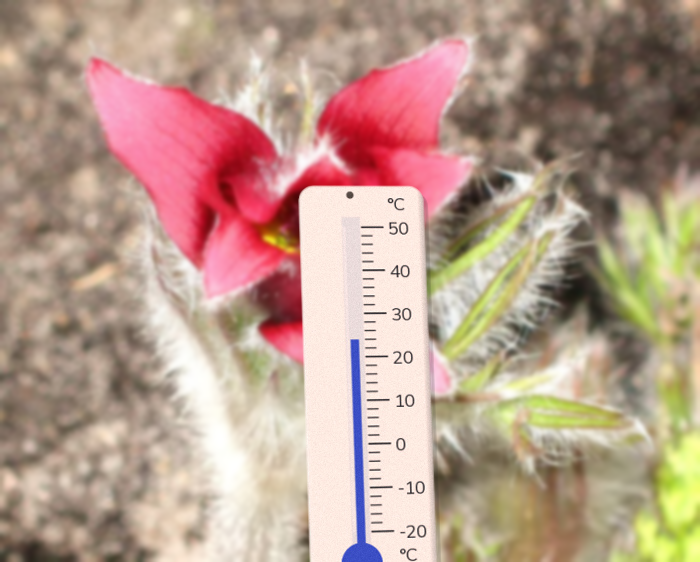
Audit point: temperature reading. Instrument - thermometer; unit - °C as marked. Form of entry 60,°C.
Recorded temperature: 24,°C
